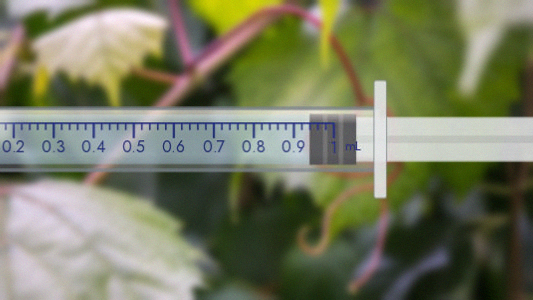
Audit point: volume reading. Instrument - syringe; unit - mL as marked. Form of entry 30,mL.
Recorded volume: 0.94,mL
